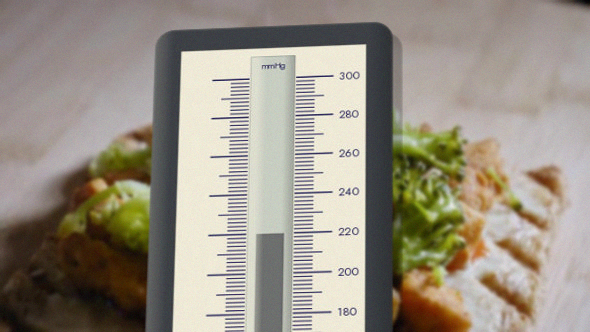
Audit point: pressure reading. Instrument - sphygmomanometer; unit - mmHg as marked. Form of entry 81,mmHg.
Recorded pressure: 220,mmHg
